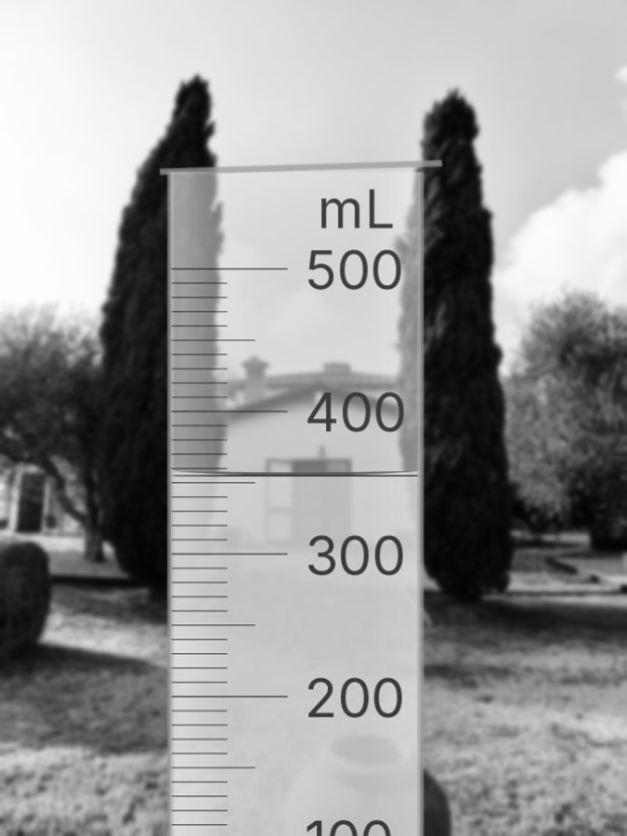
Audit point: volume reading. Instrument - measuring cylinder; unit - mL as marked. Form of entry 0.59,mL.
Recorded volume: 355,mL
